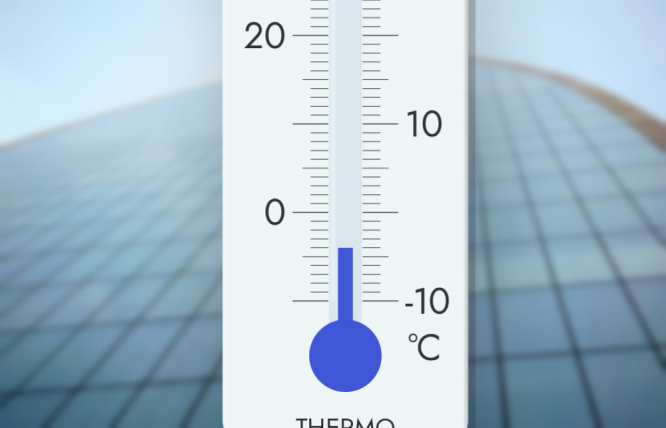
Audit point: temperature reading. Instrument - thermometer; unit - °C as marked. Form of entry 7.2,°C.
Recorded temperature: -4,°C
